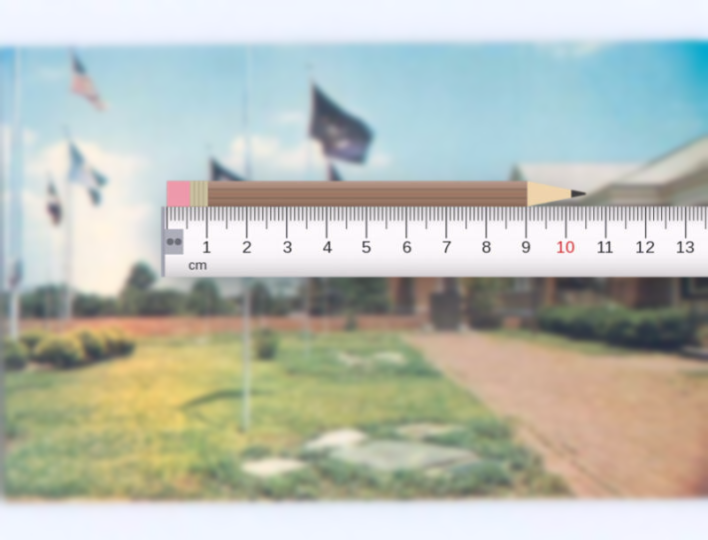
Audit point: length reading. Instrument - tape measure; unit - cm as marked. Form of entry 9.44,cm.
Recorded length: 10.5,cm
